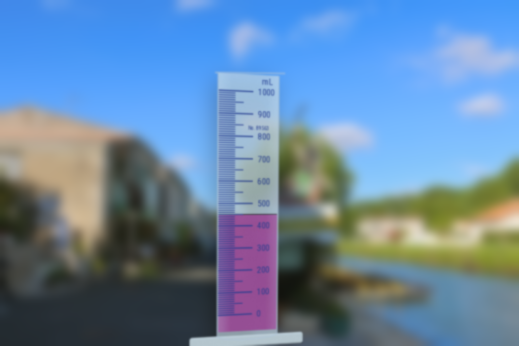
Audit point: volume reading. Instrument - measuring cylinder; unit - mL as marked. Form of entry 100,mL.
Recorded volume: 450,mL
